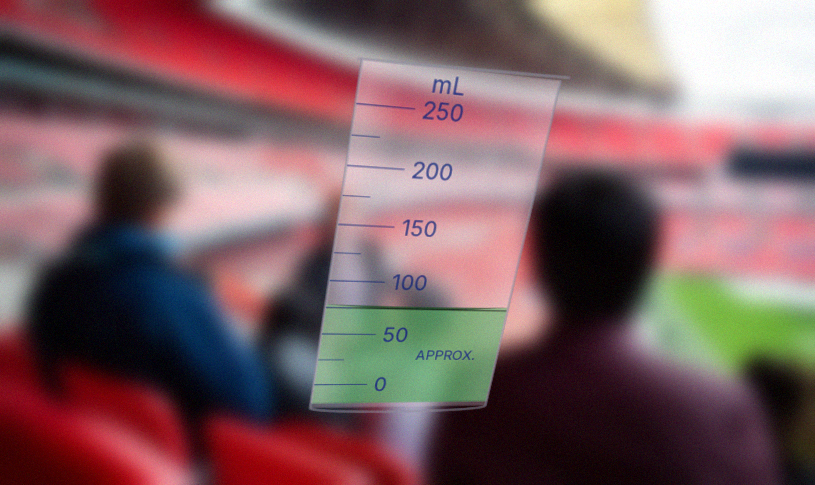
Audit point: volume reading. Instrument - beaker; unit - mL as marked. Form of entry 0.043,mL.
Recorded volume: 75,mL
